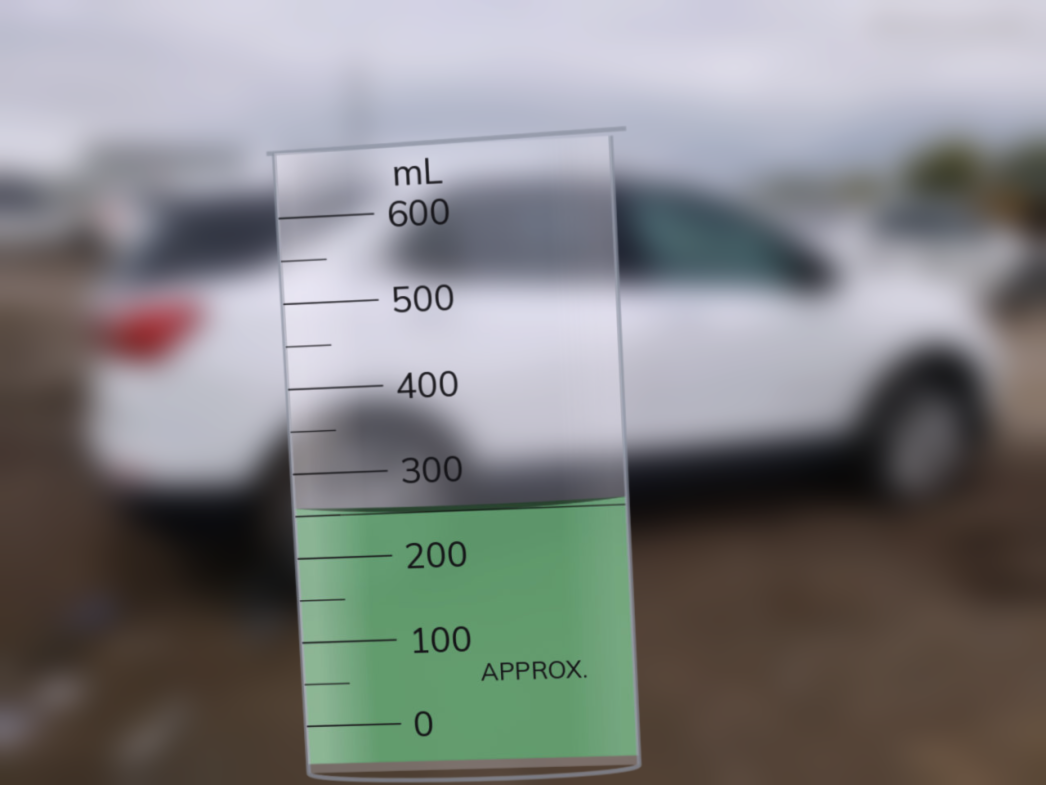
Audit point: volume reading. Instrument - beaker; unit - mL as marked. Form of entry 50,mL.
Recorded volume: 250,mL
